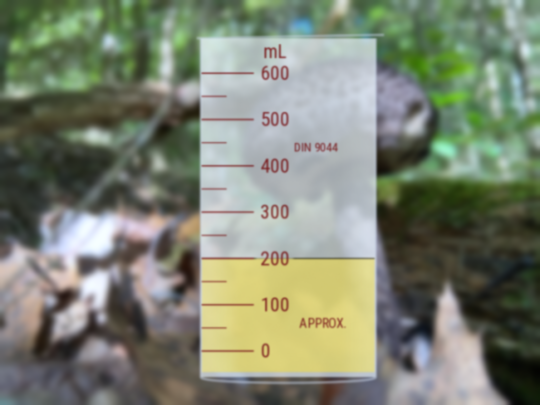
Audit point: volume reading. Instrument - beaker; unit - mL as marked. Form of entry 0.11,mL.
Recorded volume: 200,mL
